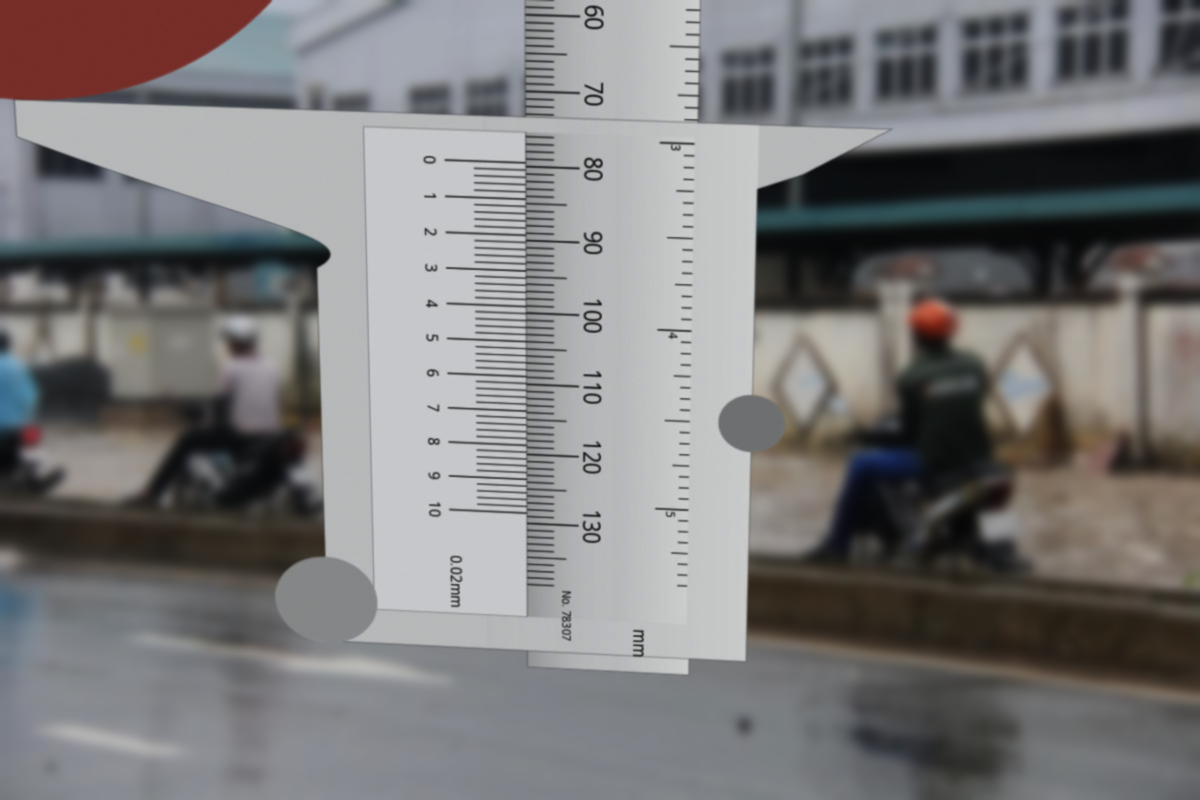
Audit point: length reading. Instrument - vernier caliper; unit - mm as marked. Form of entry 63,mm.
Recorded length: 79.5,mm
